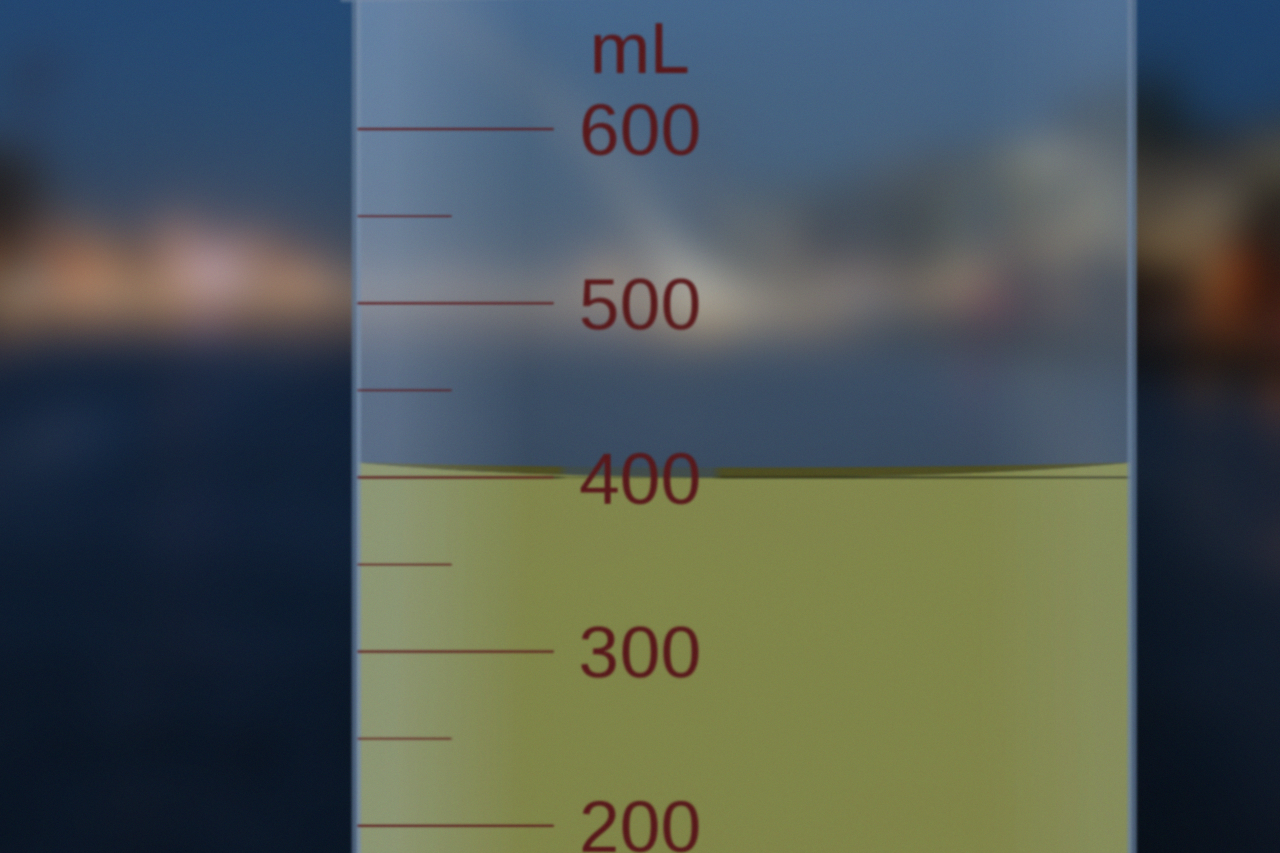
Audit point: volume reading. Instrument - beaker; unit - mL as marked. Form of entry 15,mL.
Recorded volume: 400,mL
